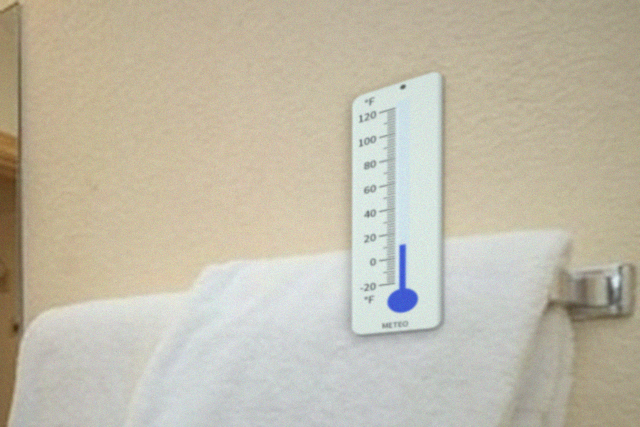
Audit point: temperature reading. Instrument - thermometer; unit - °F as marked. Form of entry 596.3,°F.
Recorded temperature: 10,°F
